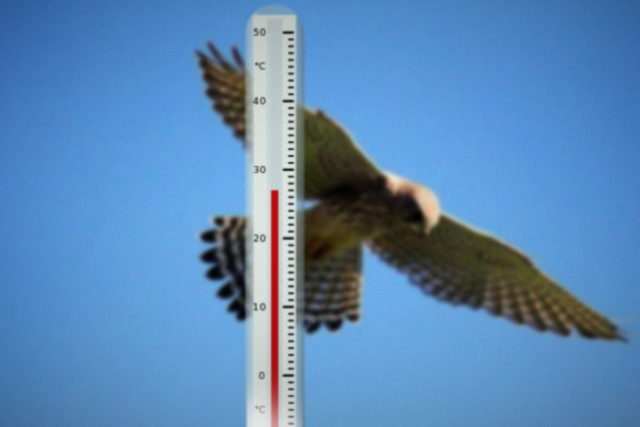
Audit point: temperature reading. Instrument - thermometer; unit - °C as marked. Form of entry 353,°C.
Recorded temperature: 27,°C
